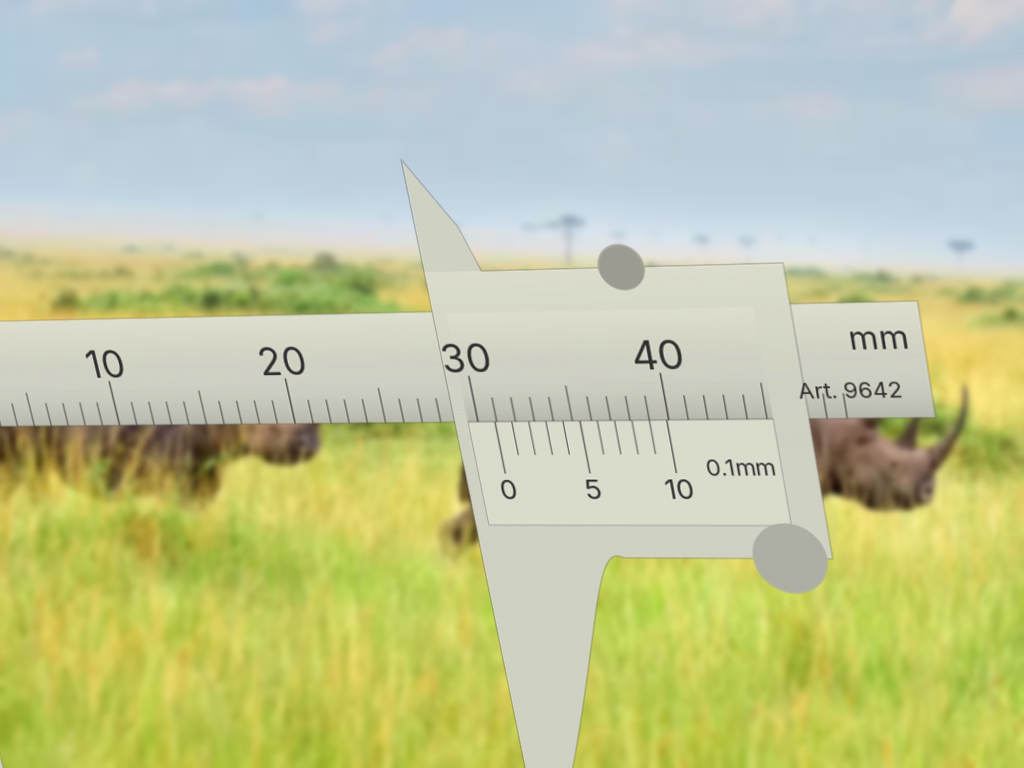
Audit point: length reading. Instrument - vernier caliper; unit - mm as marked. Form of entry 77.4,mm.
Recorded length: 30.9,mm
